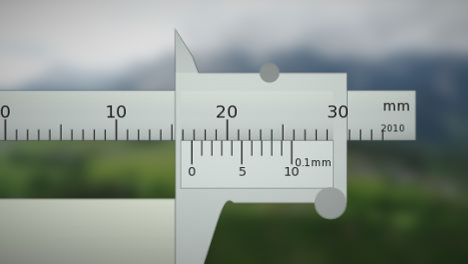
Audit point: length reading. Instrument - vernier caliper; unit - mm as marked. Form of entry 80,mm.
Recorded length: 16.8,mm
